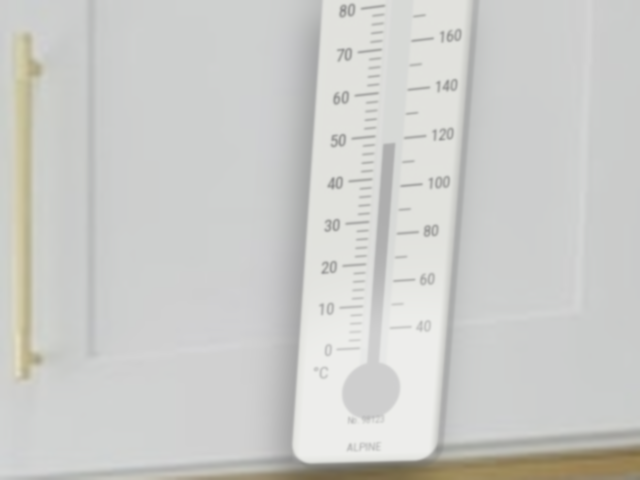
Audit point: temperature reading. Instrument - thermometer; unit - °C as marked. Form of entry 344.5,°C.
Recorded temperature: 48,°C
